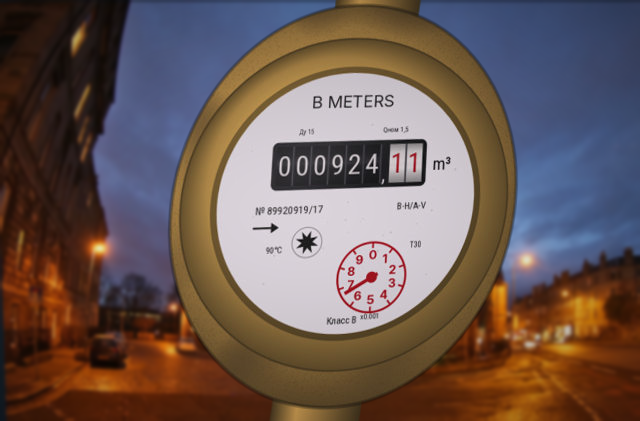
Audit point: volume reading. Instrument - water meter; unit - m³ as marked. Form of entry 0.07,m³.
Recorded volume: 924.116,m³
